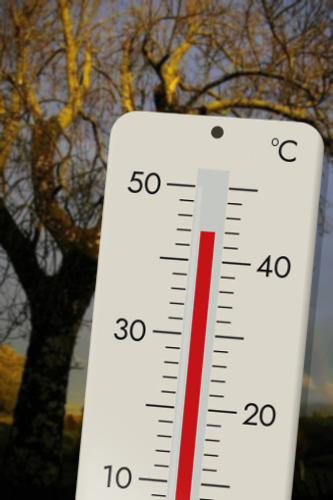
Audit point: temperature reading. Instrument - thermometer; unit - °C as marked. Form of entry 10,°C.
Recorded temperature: 44,°C
